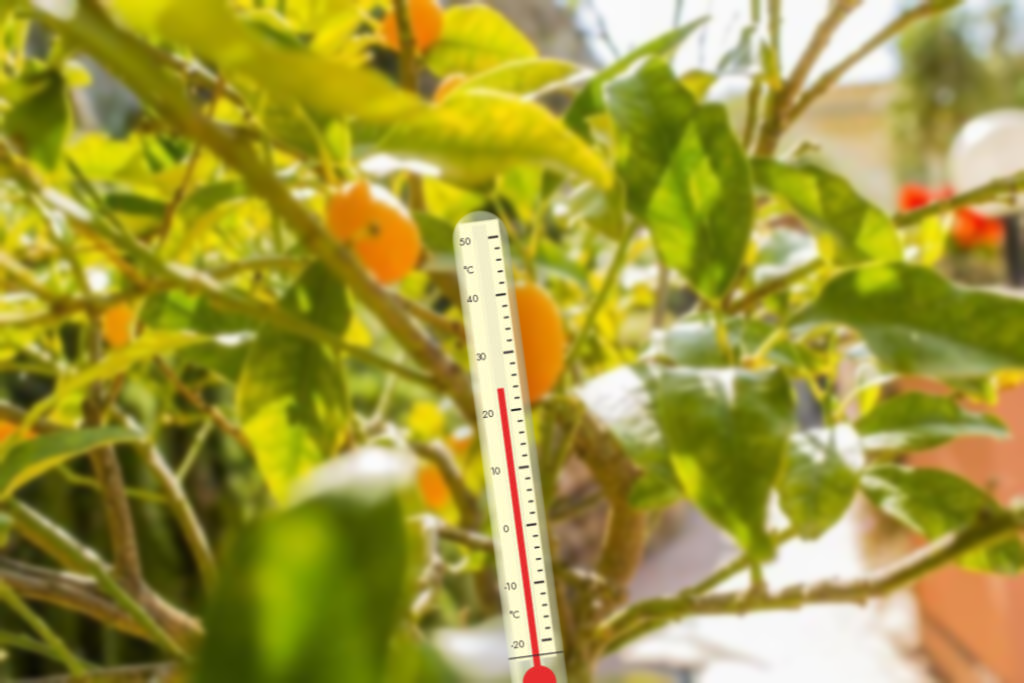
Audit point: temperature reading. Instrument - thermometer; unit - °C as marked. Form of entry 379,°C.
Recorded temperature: 24,°C
